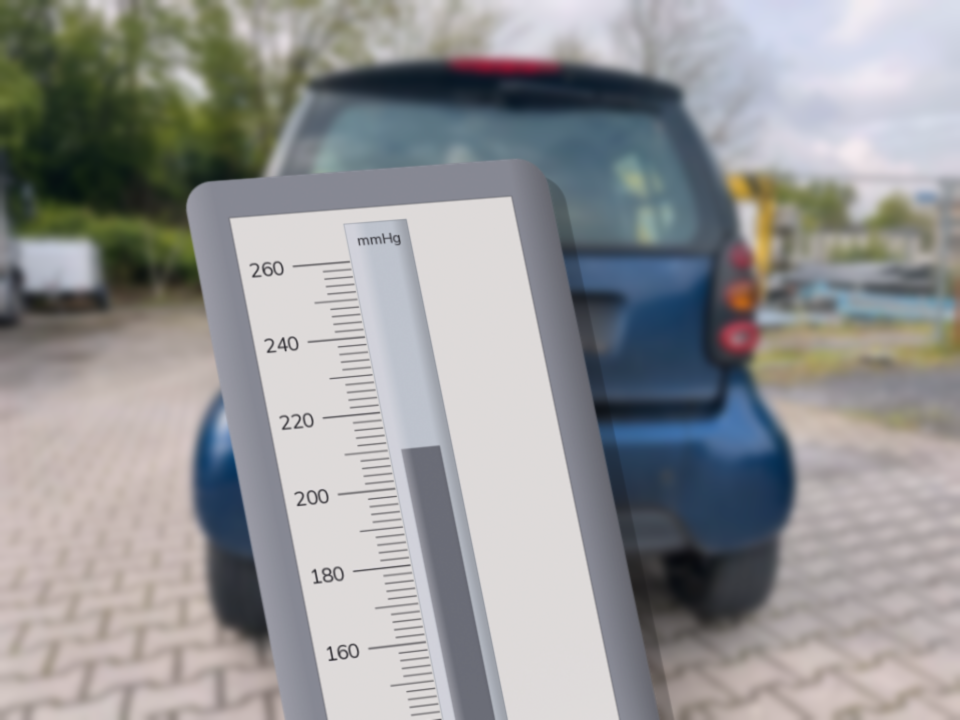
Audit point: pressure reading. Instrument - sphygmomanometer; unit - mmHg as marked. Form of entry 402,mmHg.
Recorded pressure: 210,mmHg
